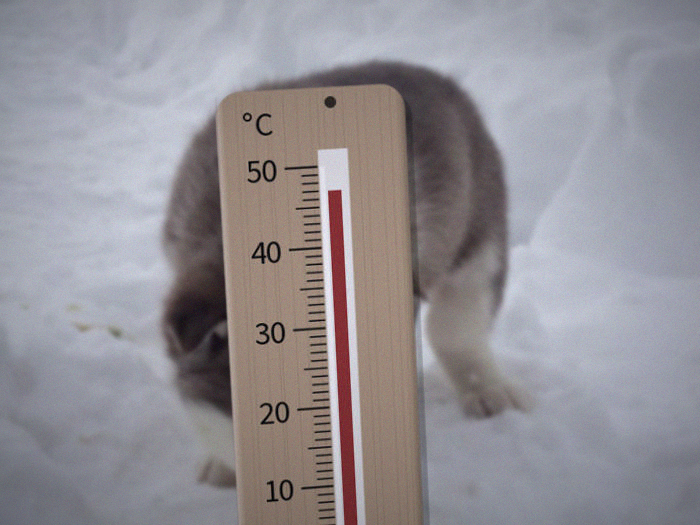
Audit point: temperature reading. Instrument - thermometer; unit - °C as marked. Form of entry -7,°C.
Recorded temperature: 47,°C
